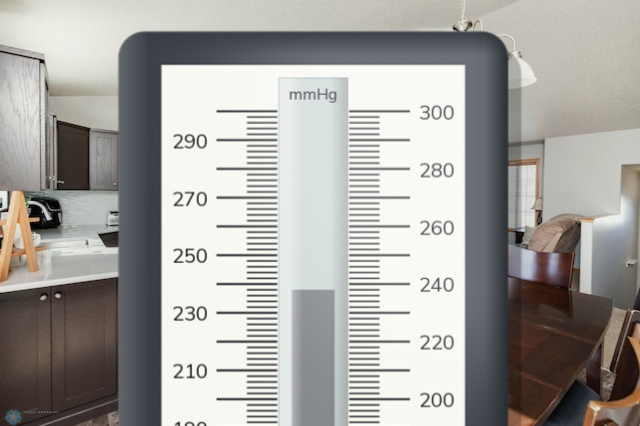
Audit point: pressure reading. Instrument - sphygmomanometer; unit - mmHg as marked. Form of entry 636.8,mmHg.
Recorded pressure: 238,mmHg
